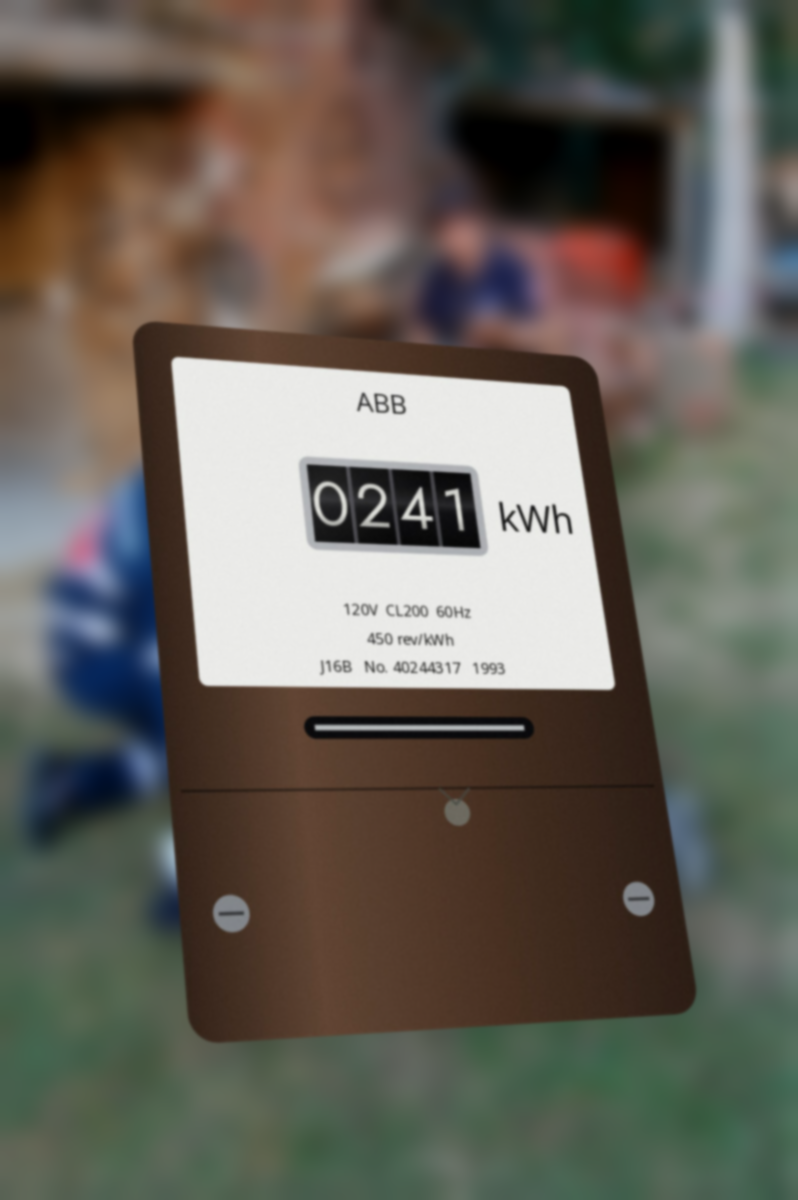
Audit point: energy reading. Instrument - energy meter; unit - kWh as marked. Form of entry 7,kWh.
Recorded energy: 241,kWh
